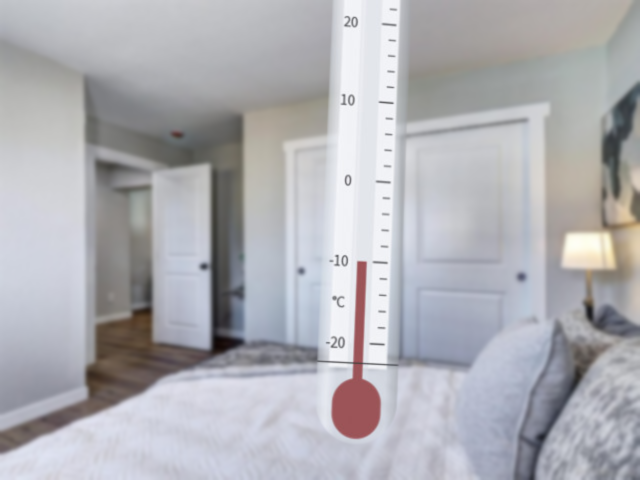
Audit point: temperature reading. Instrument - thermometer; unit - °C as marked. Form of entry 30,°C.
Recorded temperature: -10,°C
